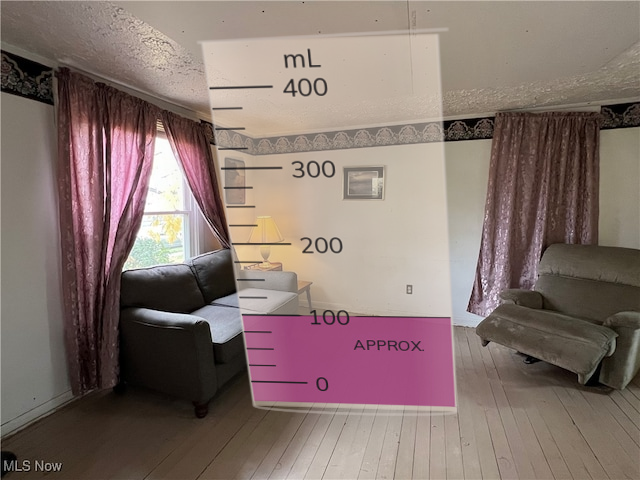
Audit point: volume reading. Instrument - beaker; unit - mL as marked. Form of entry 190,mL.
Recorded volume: 100,mL
